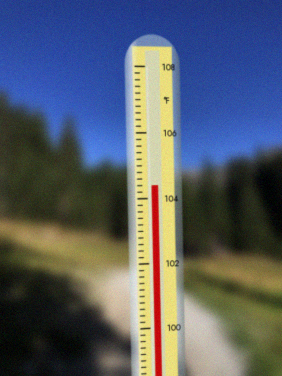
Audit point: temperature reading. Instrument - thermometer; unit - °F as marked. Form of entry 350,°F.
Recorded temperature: 104.4,°F
